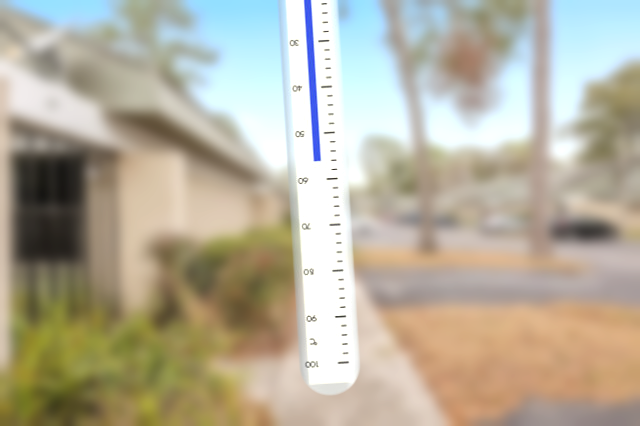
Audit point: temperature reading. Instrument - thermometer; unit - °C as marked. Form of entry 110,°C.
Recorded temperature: 56,°C
